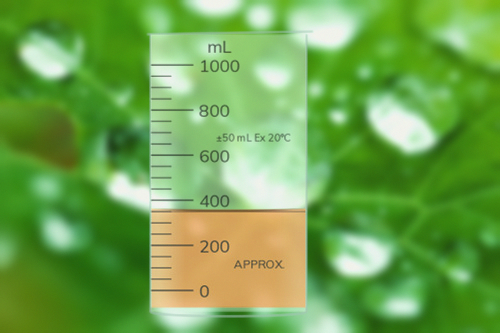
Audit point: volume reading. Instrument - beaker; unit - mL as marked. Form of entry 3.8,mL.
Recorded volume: 350,mL
